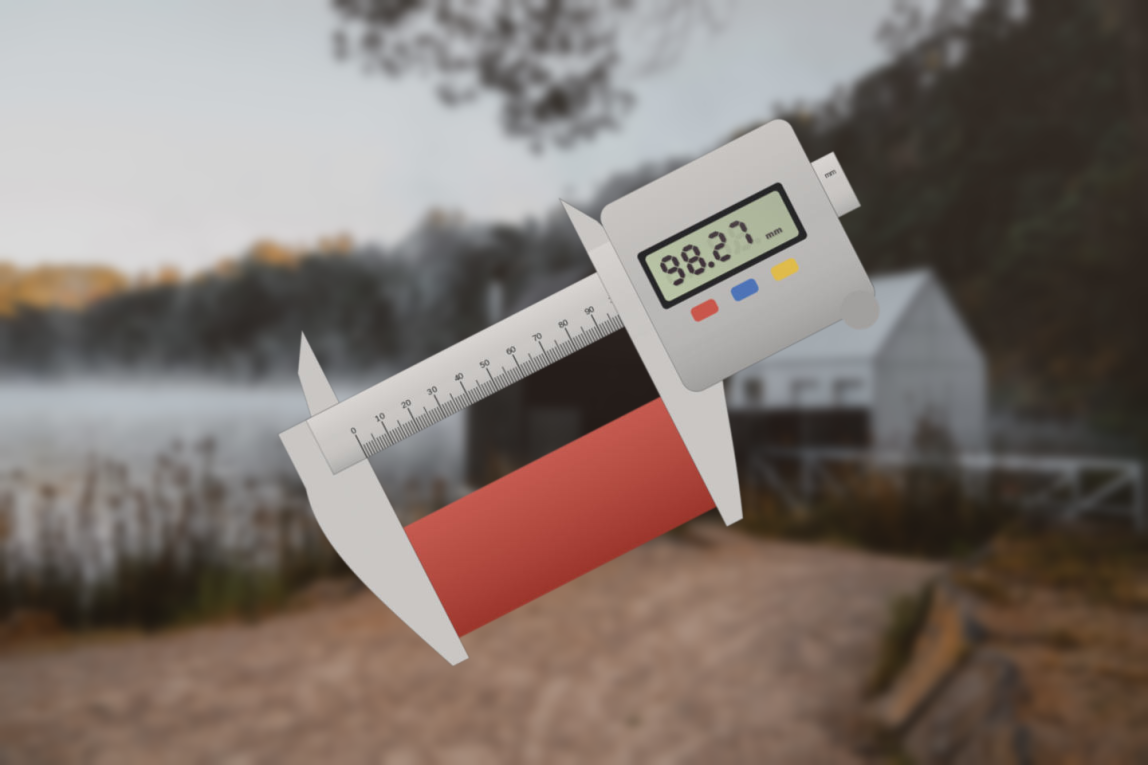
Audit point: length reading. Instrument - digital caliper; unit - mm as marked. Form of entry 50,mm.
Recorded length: 98.27,mm
